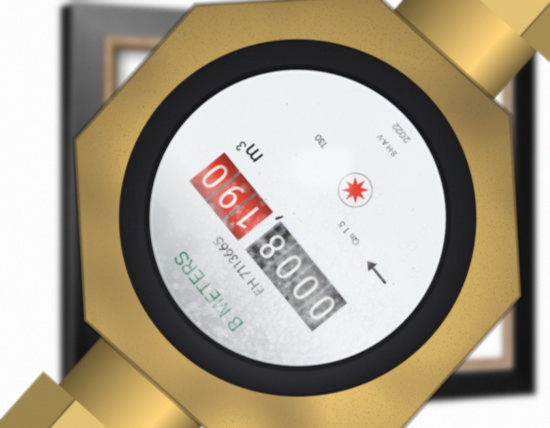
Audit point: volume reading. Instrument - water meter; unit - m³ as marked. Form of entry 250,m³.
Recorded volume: 8.190,m³
